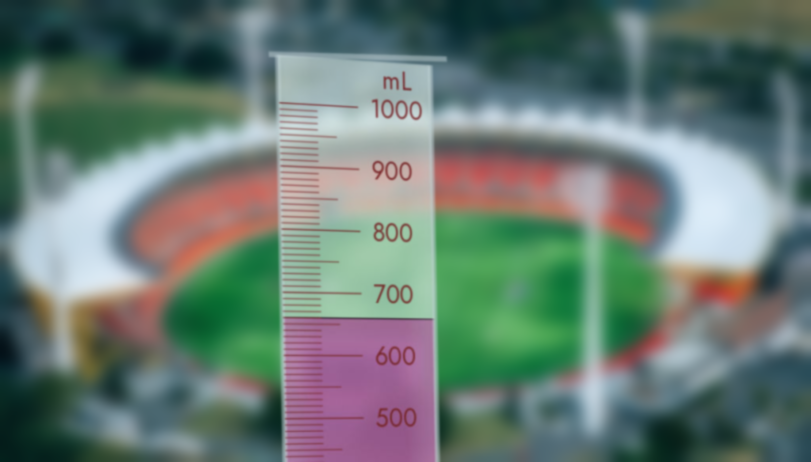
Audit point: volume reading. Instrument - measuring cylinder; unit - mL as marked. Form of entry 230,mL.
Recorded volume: 660,mL
